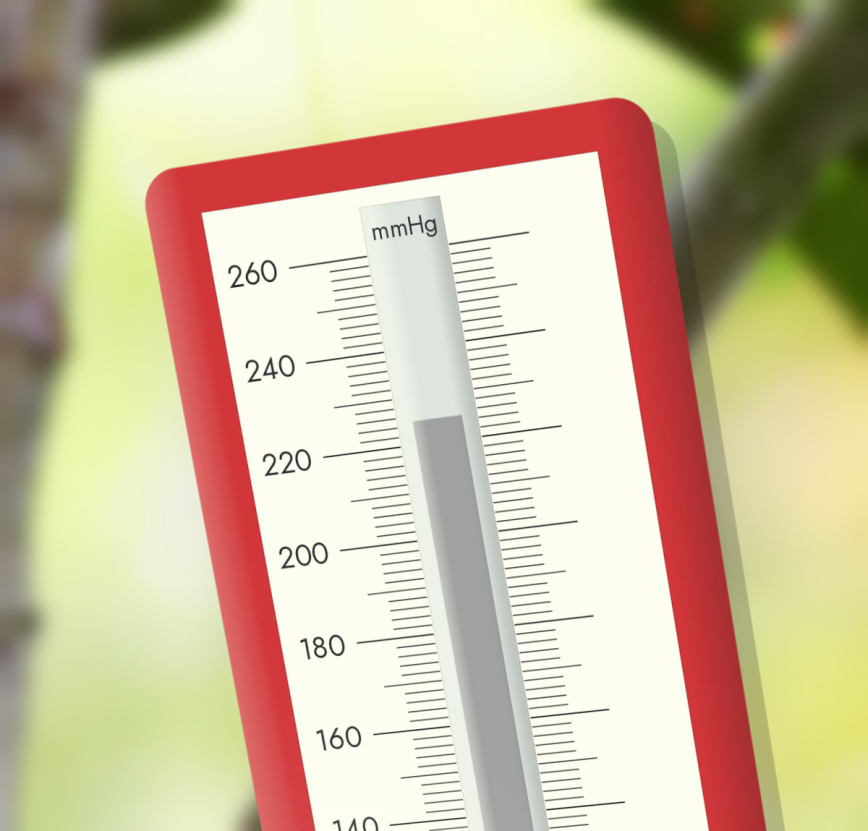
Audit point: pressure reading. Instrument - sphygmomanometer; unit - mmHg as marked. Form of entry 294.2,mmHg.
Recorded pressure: 225,mmHg
